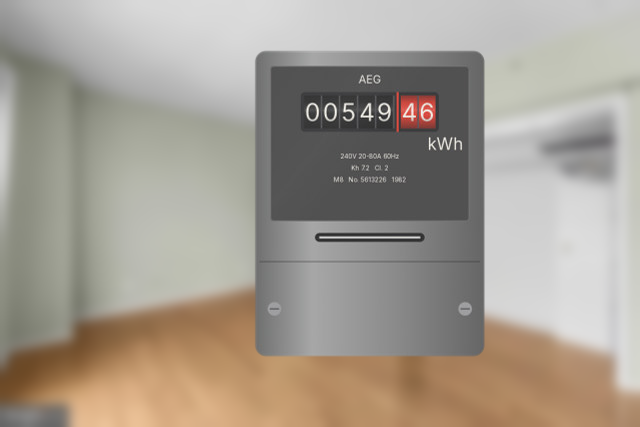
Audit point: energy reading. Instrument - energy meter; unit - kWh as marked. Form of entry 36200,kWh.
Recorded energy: 549.46,kWh
